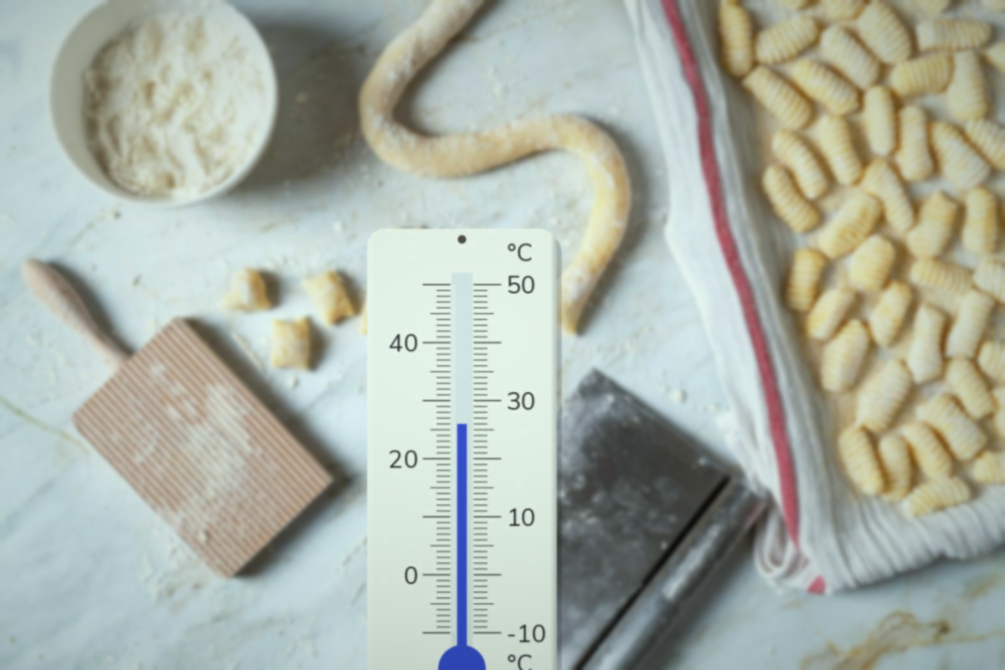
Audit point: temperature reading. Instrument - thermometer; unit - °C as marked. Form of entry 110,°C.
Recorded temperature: 26,°C
